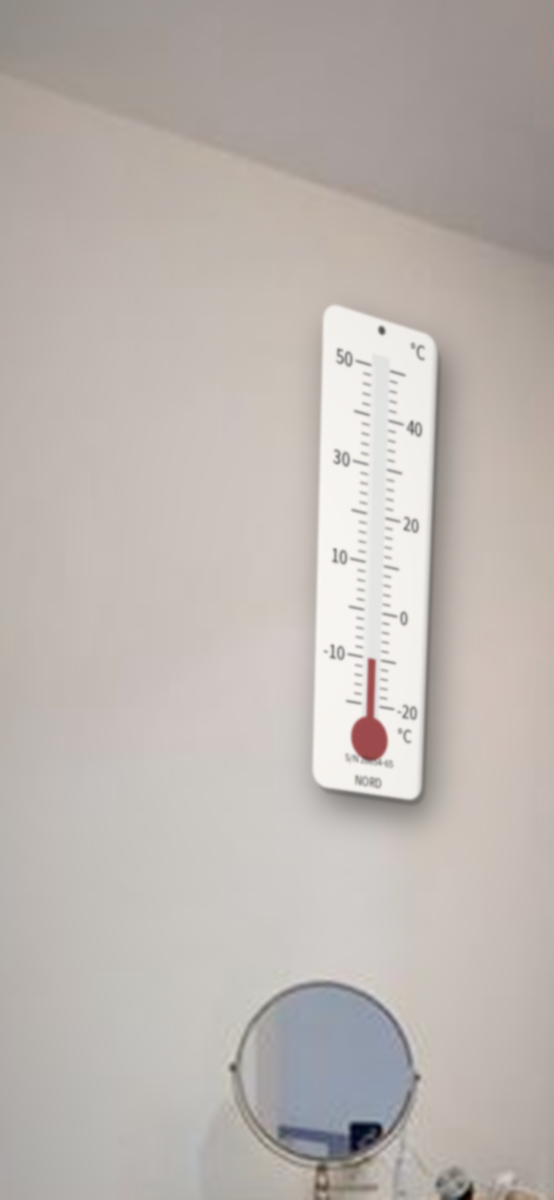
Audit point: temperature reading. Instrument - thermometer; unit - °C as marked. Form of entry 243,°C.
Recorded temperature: -10,°C
